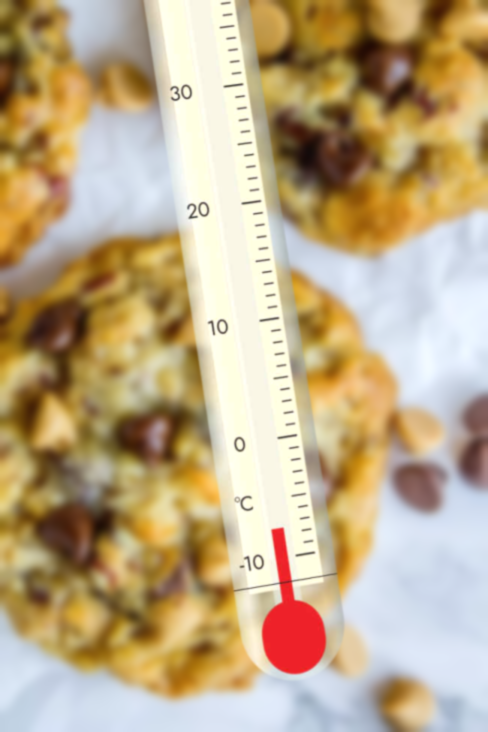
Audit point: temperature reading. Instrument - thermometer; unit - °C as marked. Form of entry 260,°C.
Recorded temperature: -7.5,°C
